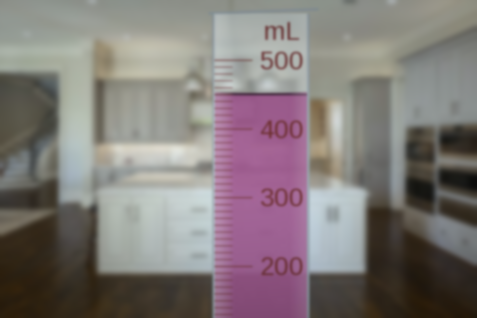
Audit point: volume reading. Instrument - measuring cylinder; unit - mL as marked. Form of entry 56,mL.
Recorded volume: 450,mL
